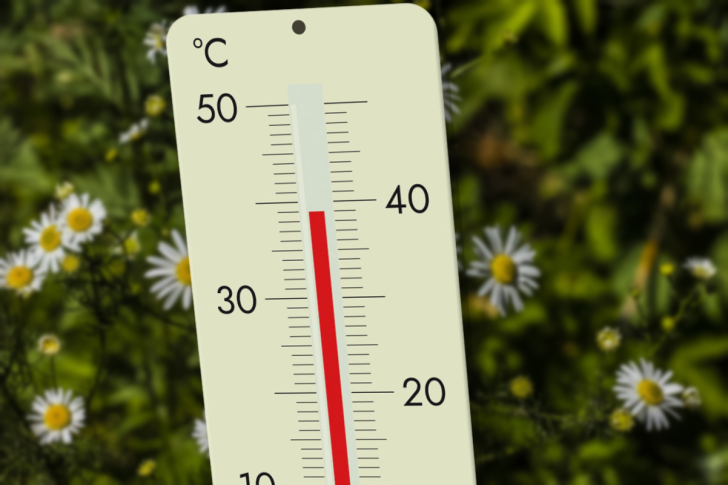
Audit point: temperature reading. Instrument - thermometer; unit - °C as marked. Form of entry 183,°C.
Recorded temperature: 39,°C
